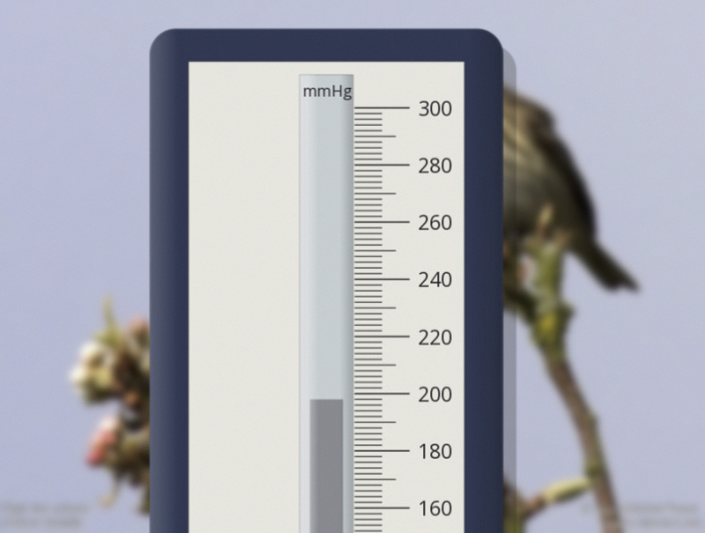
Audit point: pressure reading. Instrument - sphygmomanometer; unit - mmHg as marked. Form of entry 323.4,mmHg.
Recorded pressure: 198,mmHg
